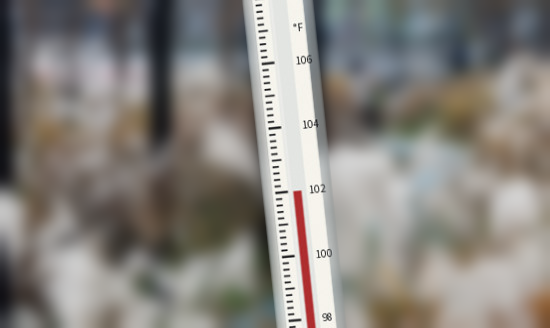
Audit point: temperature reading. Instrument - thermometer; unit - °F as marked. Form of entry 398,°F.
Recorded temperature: 102,°F
